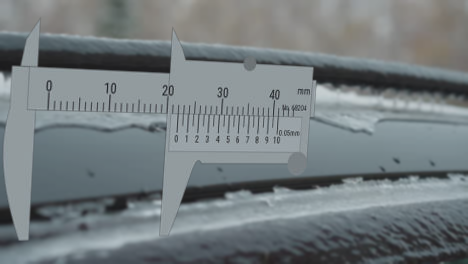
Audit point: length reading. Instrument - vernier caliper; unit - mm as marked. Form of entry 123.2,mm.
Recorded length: 22.0,mm
